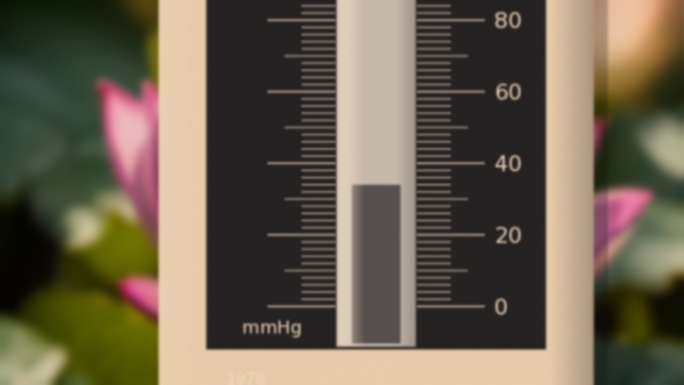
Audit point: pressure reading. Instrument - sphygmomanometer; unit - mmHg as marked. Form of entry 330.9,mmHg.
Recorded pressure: 34,mmHg
